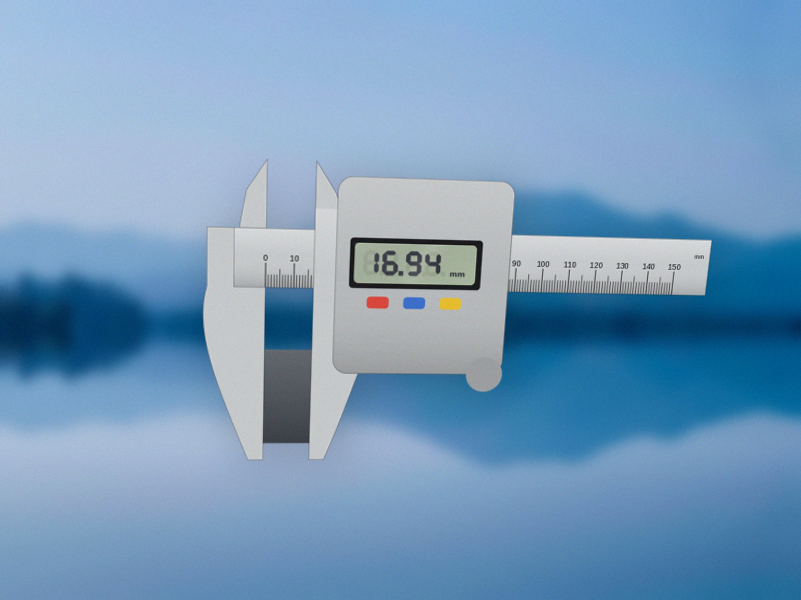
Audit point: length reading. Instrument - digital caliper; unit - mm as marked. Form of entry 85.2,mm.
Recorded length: 16.94,mm
